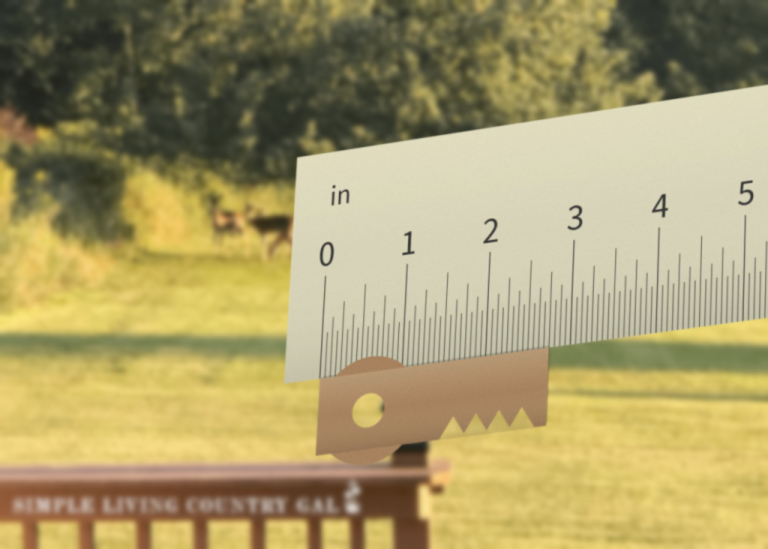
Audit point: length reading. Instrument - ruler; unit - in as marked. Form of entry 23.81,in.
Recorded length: 2.75,in
